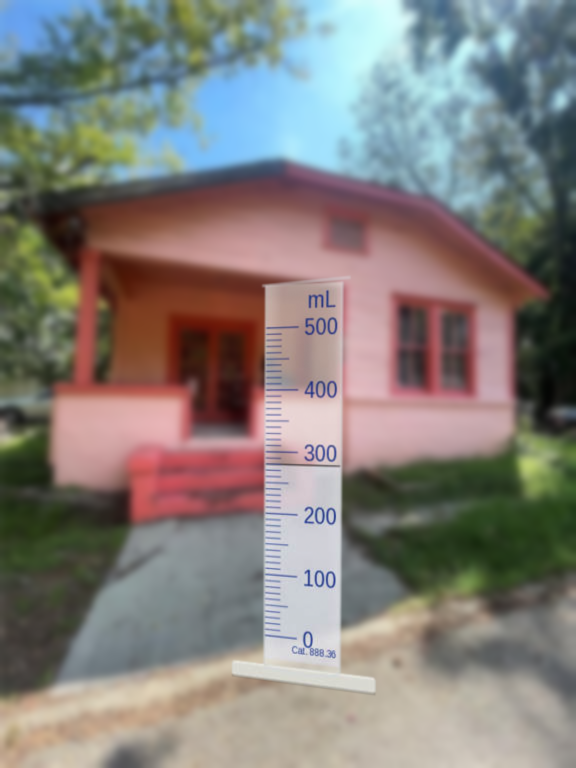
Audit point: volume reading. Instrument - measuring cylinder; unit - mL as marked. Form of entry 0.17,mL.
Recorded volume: 280,mL
